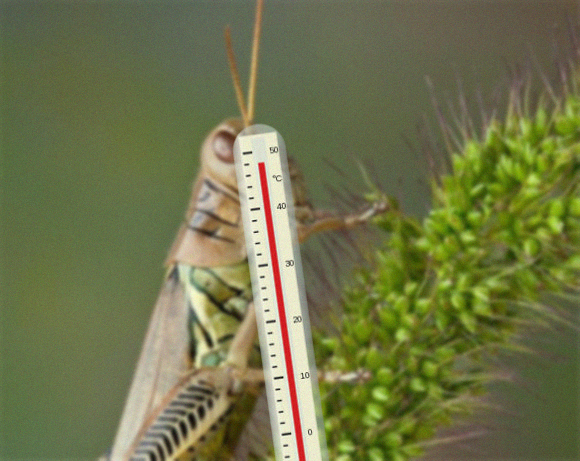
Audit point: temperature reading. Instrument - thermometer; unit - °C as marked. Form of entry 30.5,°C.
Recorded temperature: 48,°C
